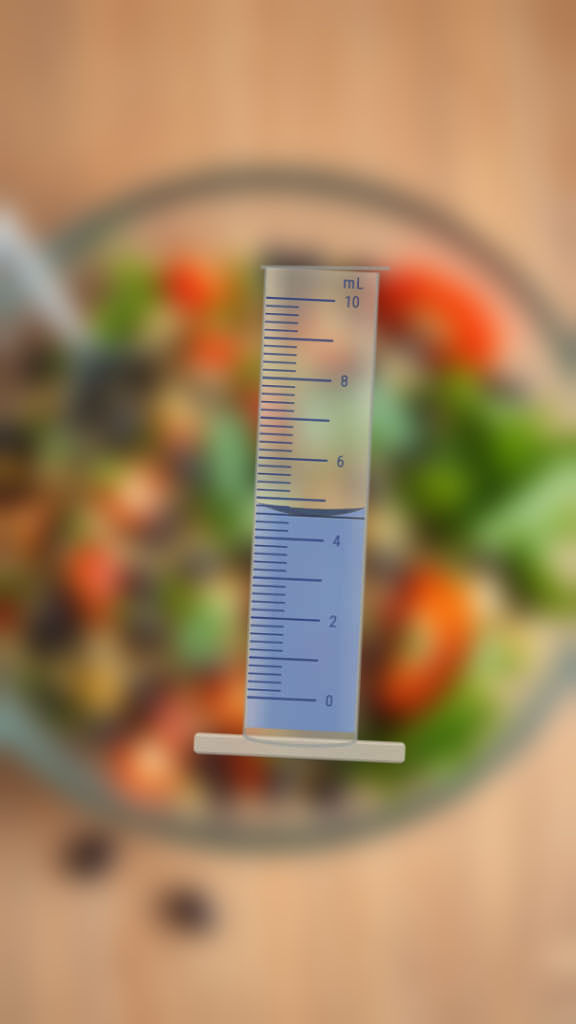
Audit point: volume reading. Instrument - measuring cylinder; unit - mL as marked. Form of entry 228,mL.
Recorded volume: 4.6,mL
